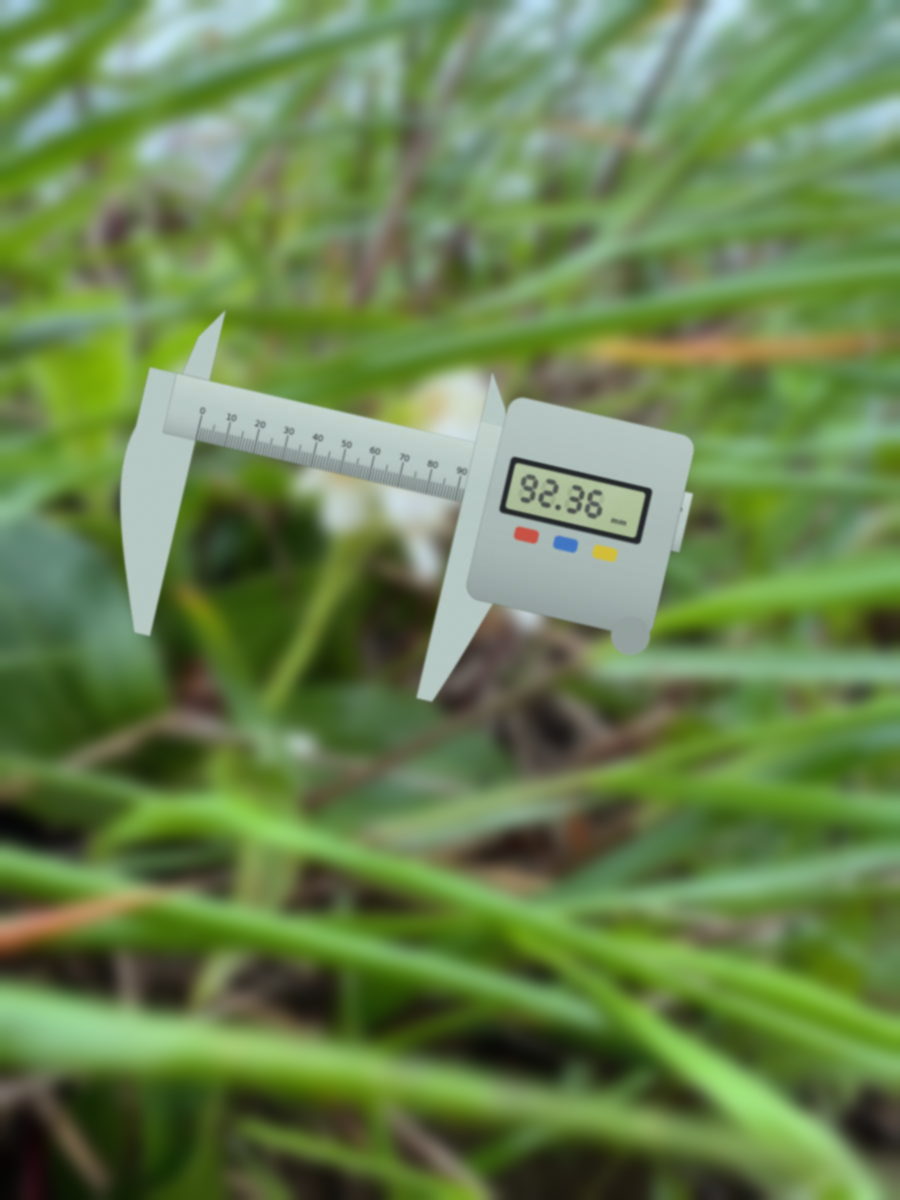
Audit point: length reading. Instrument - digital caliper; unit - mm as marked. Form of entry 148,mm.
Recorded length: 92.36,mm
